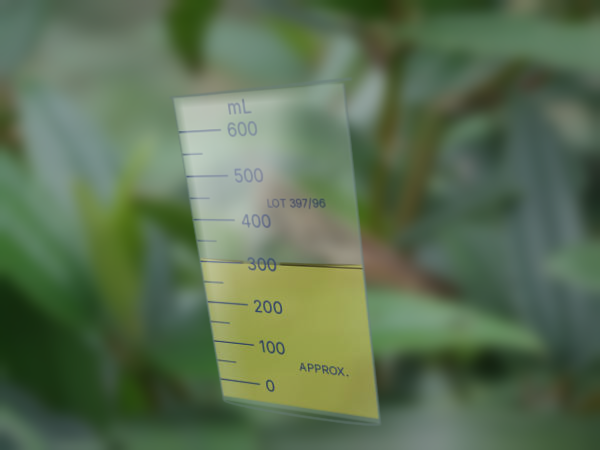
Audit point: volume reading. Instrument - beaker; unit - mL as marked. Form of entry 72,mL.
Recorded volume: 300,mL
